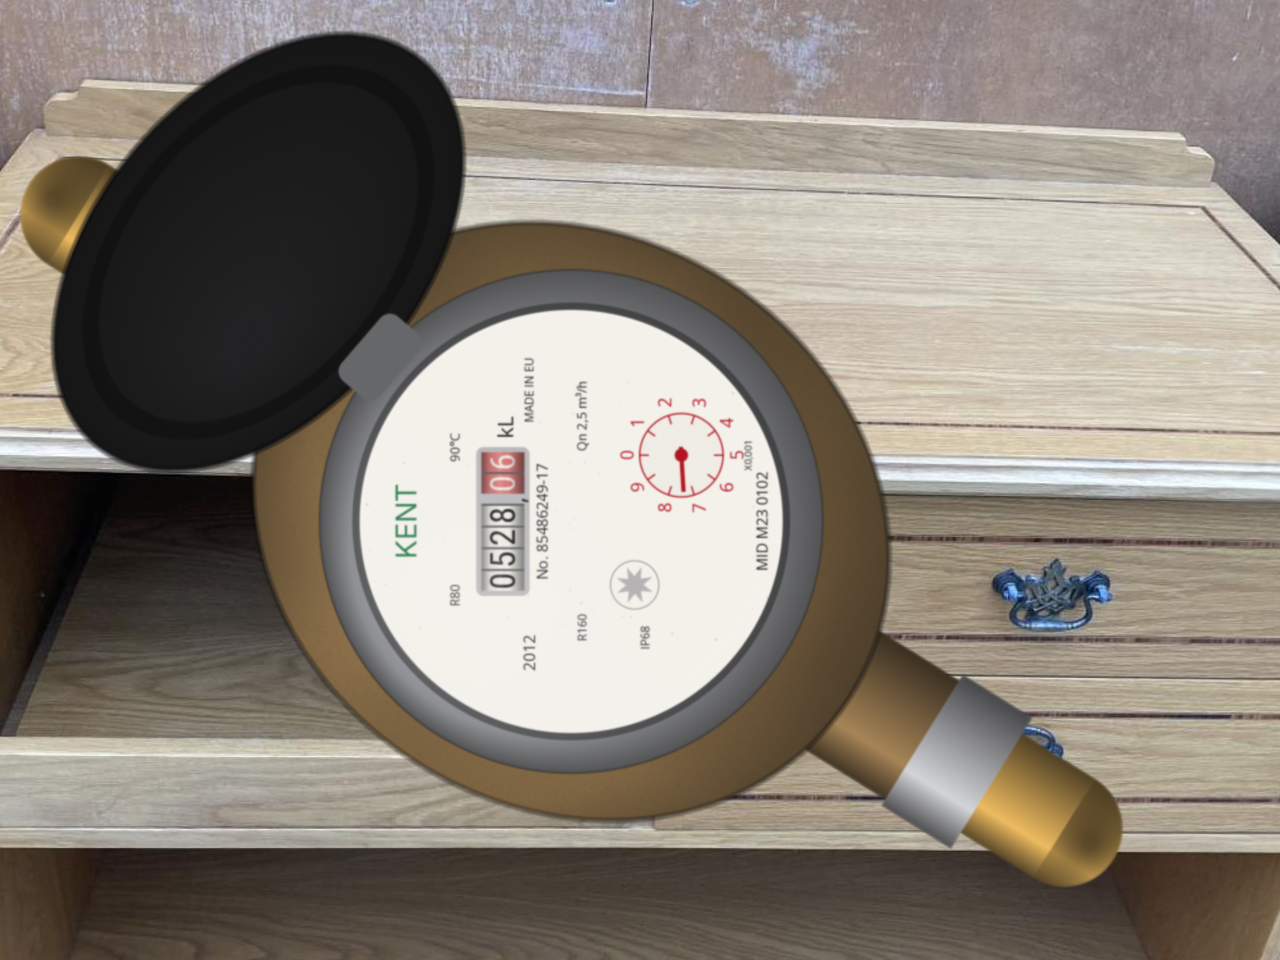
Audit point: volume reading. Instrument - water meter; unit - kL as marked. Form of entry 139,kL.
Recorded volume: 528.067,kL
